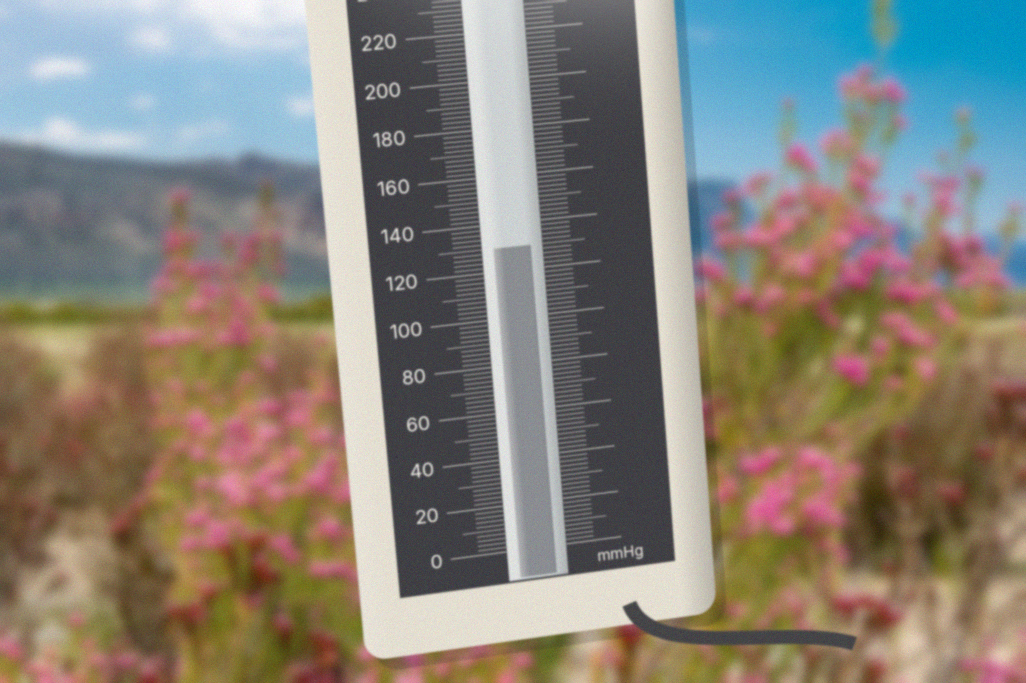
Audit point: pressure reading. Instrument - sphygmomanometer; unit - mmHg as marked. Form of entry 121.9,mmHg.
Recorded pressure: 130,mmHg
